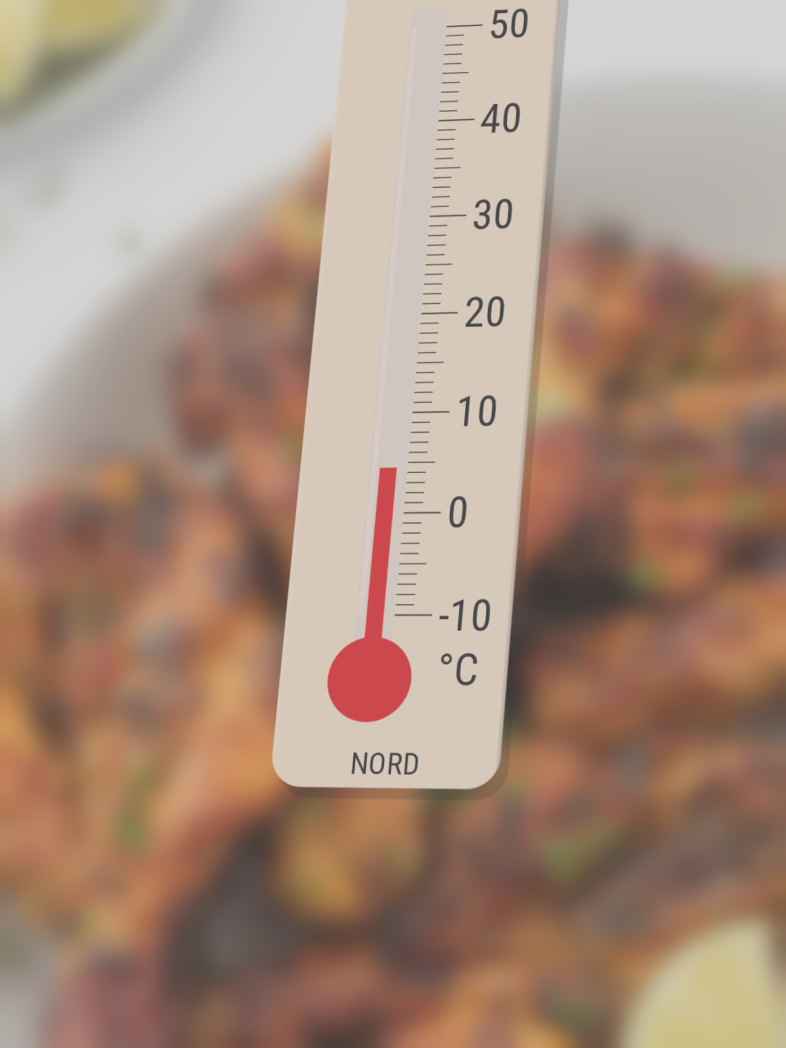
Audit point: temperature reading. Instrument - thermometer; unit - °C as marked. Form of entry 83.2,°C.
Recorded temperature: 4.5,°C
